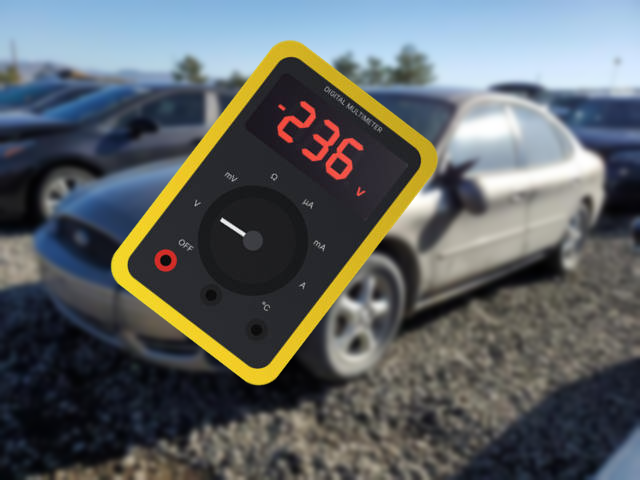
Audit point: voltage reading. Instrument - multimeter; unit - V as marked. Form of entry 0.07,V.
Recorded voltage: -236,V
